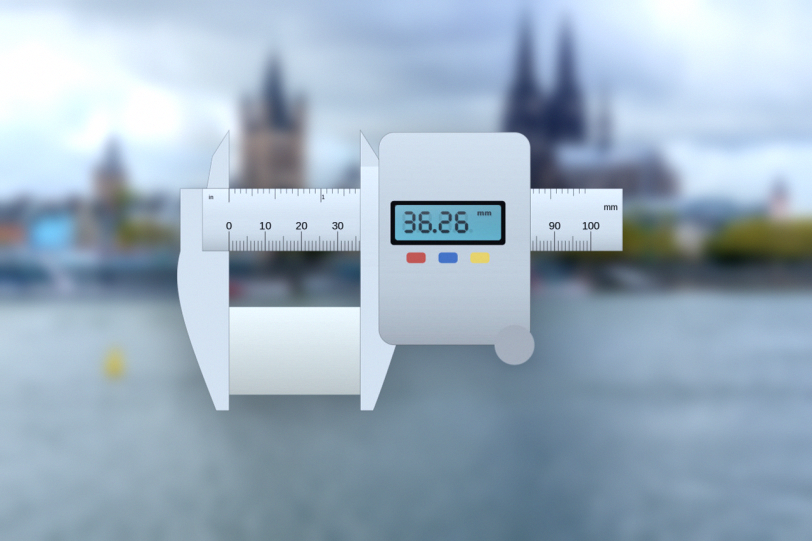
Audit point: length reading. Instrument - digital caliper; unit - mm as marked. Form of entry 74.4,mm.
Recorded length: 36.26,mm
